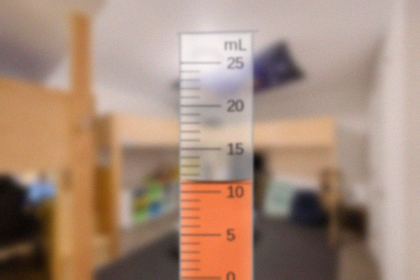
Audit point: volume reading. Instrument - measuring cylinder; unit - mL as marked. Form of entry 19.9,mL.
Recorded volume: 11,mL
